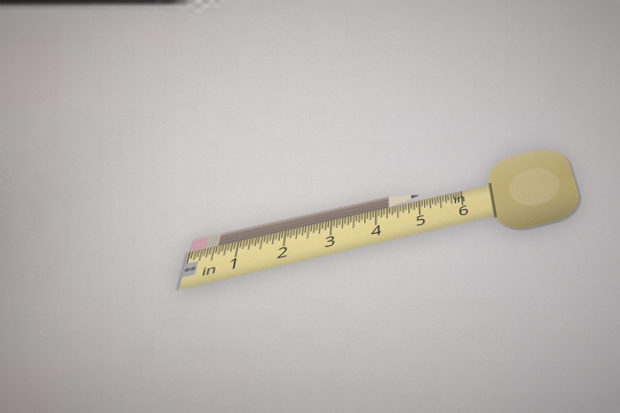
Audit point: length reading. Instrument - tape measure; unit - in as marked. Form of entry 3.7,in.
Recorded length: 5,in
